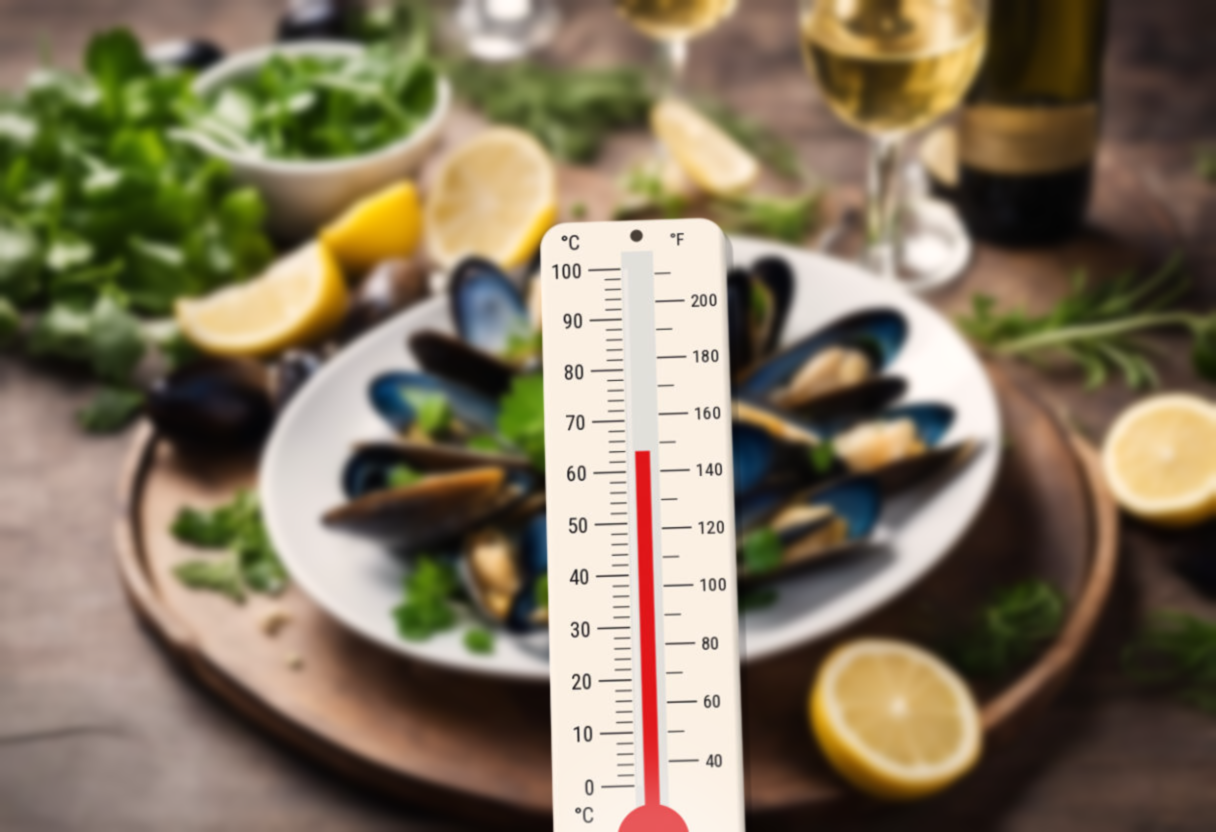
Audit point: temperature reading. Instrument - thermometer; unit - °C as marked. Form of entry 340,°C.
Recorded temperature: 64,°C
